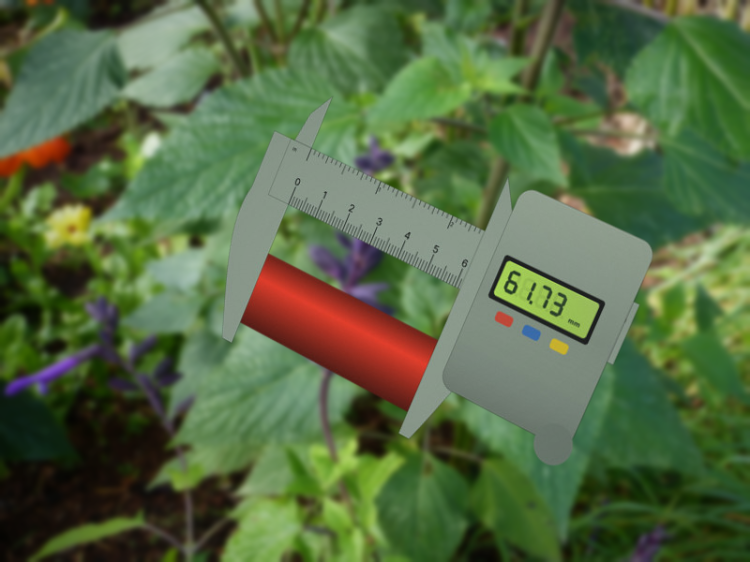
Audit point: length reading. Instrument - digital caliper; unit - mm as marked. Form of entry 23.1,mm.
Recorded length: 61.73,mm
